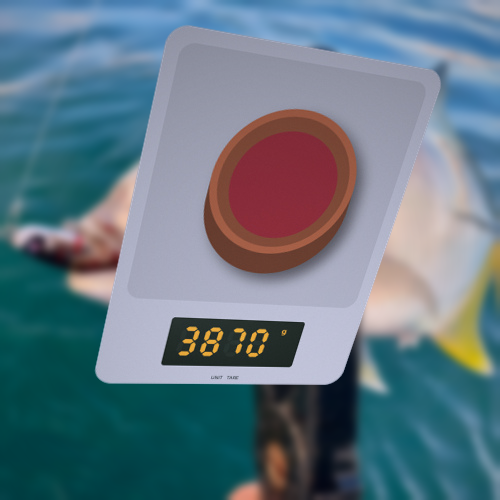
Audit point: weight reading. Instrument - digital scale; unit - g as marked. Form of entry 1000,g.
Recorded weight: 3870,g
